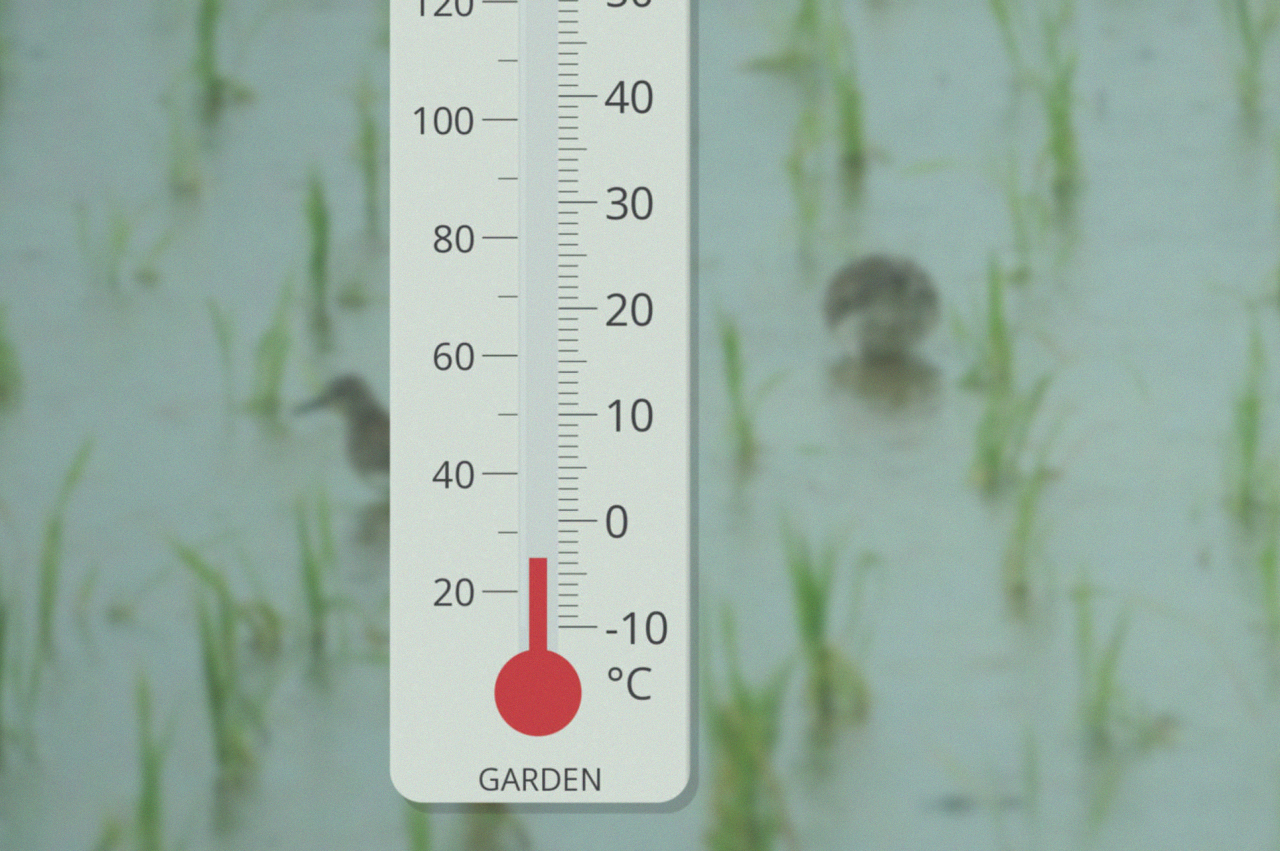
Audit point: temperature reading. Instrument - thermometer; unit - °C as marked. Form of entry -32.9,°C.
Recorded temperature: -3.5,°C
